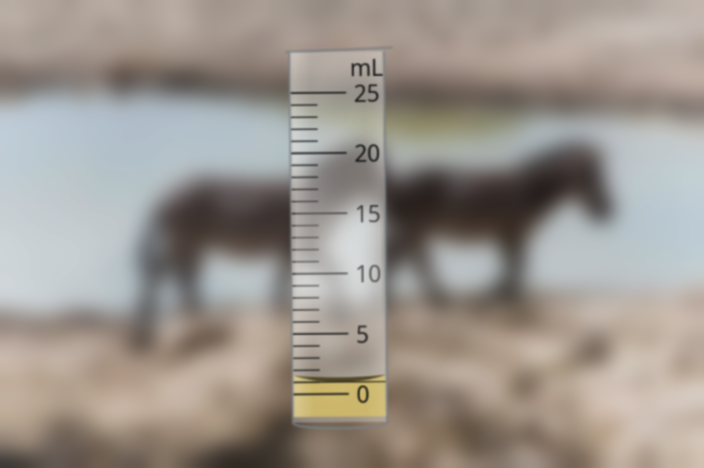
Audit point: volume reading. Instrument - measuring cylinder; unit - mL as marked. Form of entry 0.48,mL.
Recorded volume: 1,mL
